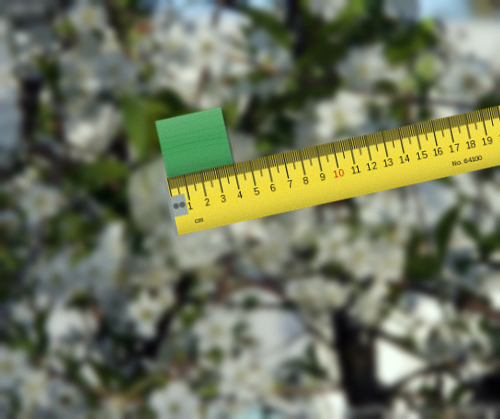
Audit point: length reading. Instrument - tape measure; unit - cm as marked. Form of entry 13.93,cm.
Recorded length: 4,cm
